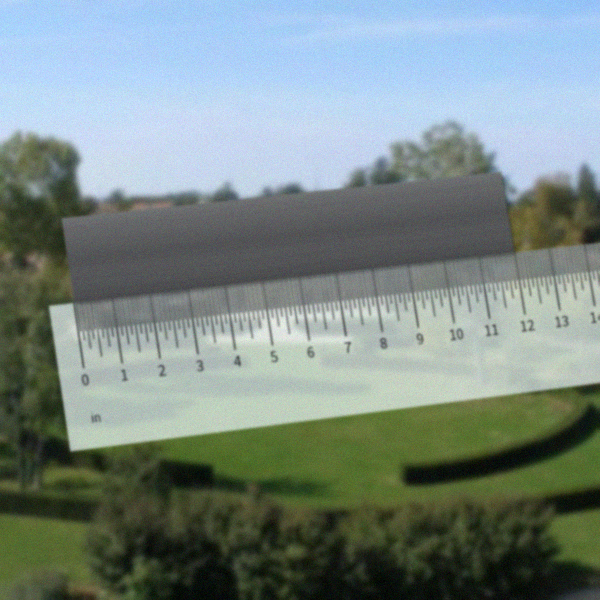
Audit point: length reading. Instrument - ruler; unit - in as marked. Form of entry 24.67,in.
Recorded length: 12,in
